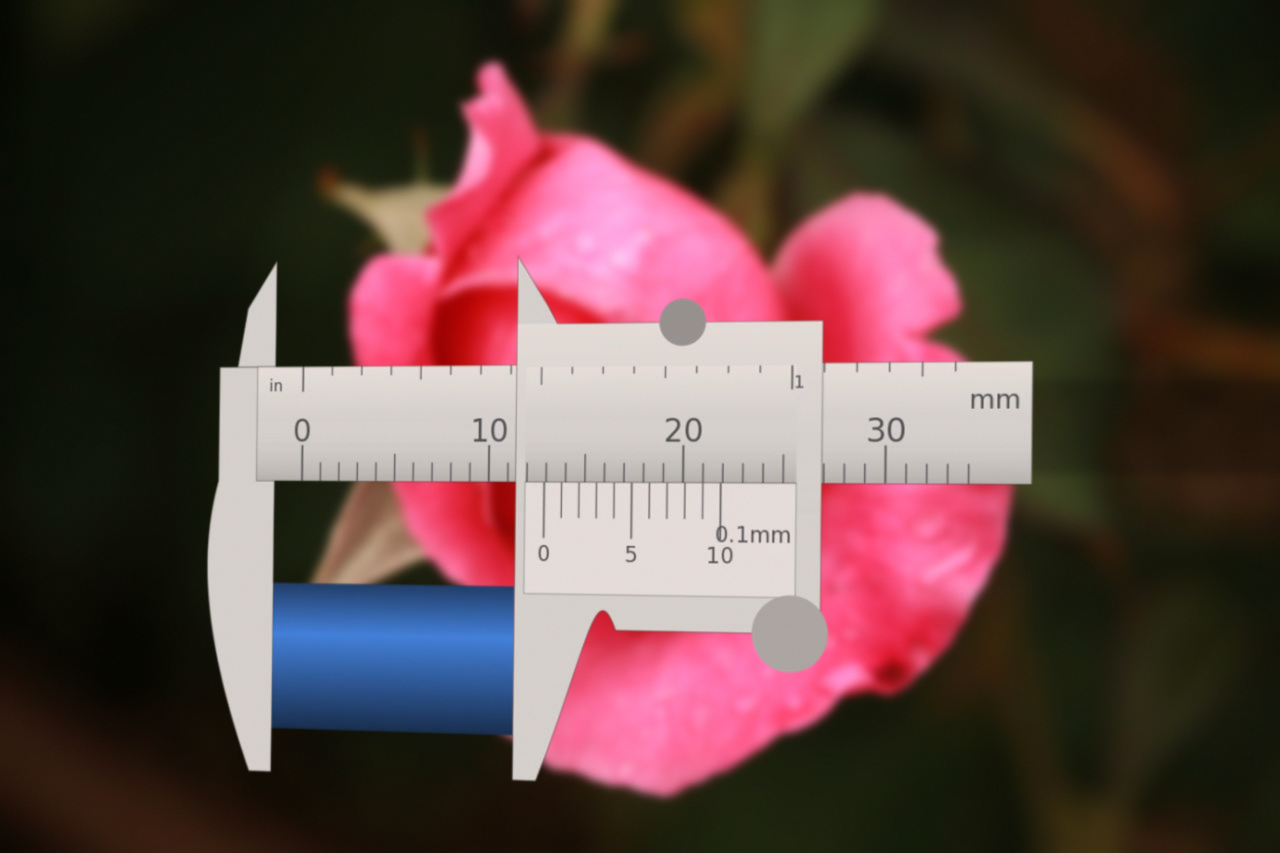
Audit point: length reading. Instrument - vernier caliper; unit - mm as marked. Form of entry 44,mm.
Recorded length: 12.9,mm
